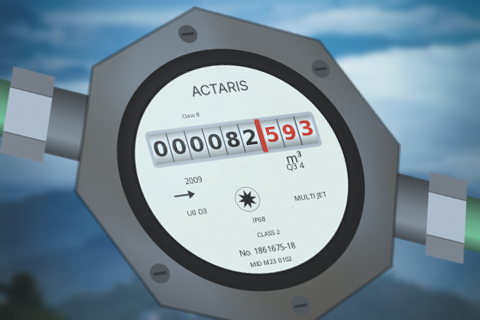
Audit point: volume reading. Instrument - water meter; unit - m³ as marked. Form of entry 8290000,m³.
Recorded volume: 82.593,m³
